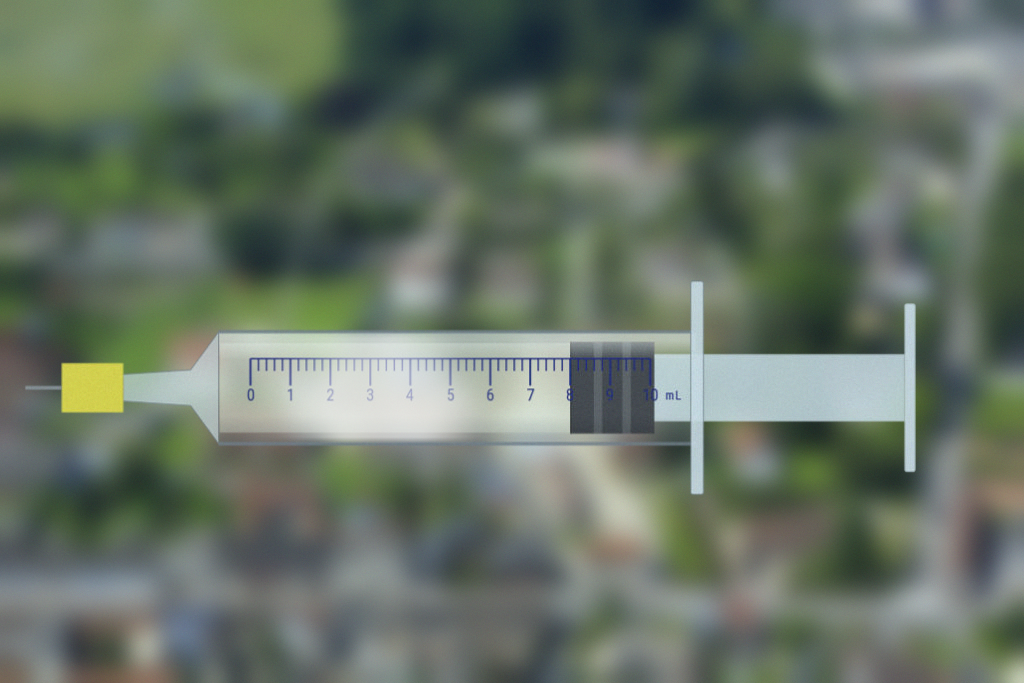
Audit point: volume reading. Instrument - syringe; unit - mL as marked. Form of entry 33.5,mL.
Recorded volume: 8,mL
